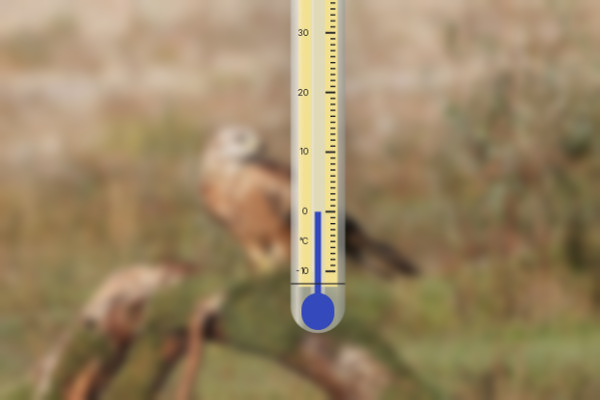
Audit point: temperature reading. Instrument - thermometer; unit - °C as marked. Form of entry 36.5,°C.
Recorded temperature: 0,°C
